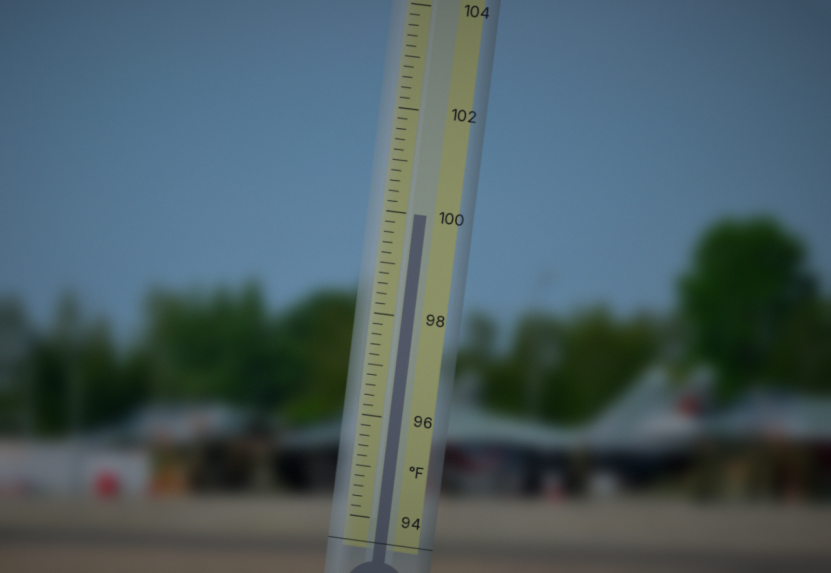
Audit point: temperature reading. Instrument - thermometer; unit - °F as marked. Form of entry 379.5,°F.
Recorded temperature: 100,°F
